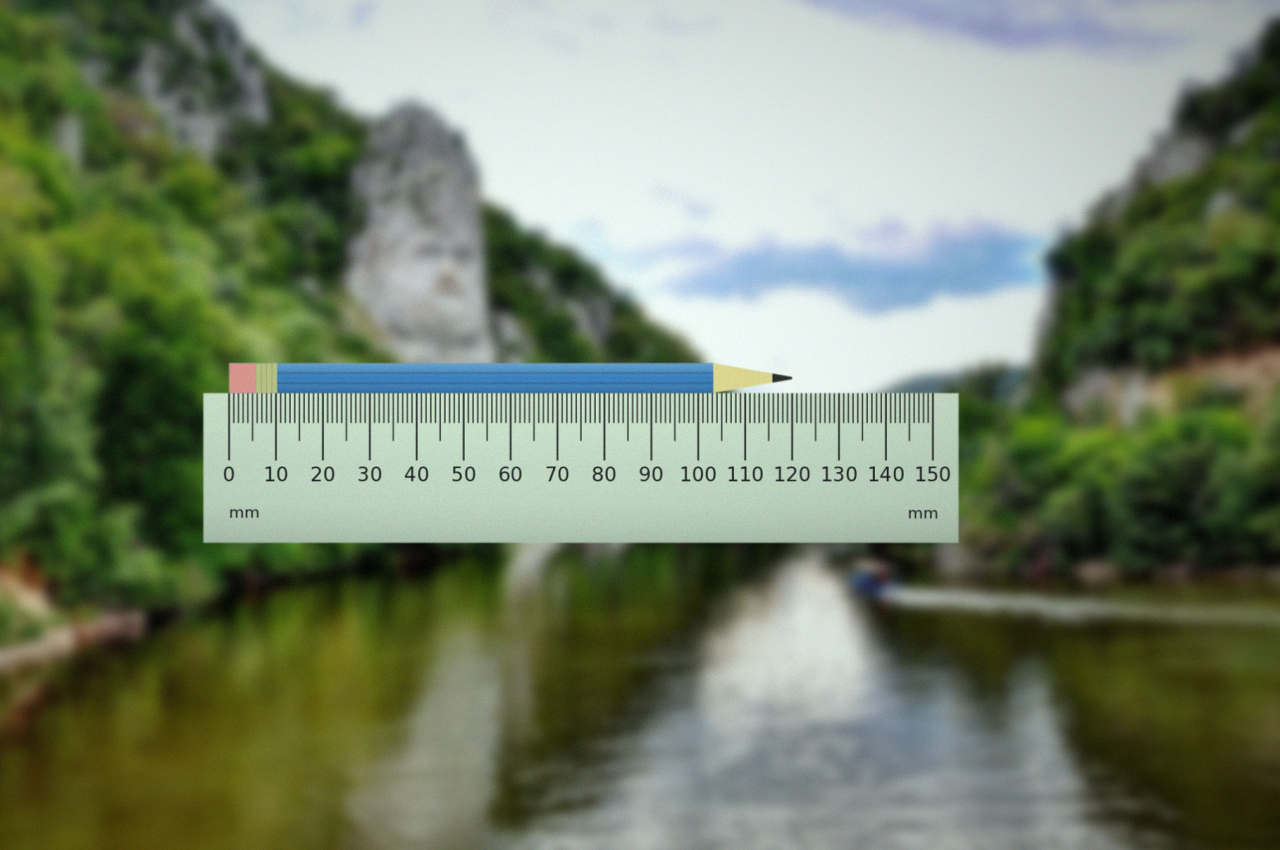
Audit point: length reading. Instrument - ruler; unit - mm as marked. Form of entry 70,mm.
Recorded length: 120,mm
